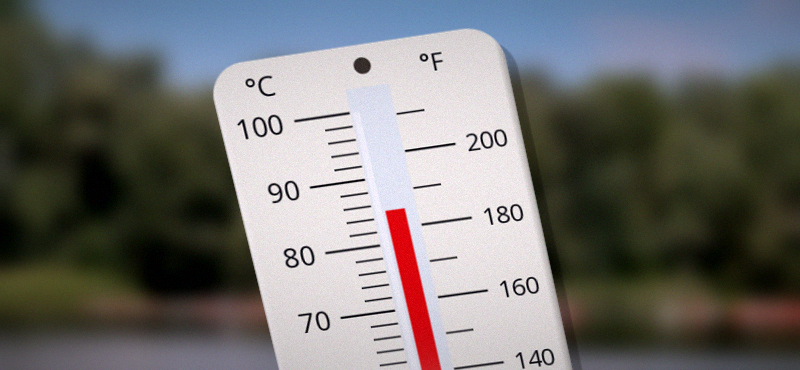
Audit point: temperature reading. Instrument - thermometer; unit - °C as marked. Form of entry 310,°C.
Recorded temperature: 85,°C
